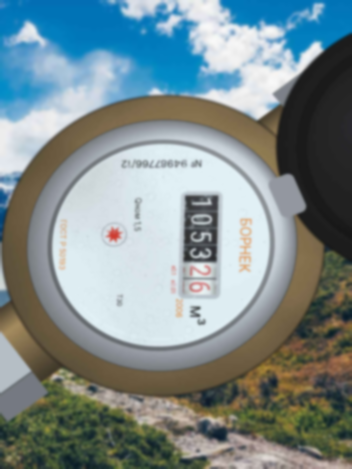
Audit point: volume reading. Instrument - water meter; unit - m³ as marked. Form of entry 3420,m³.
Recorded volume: 1053.26,m³
